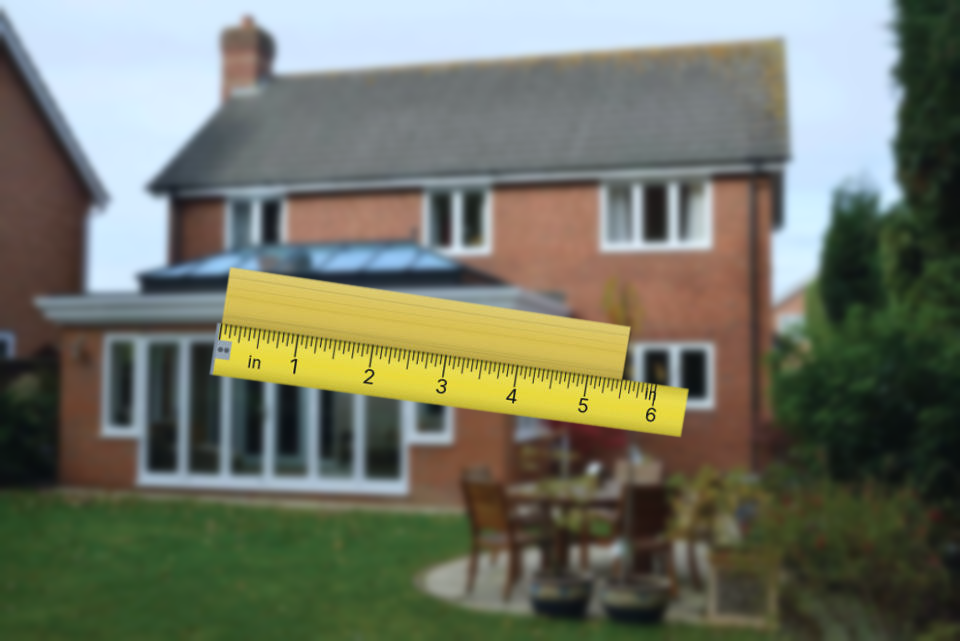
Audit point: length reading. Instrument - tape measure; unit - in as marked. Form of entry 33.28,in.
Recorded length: 5.5,in
